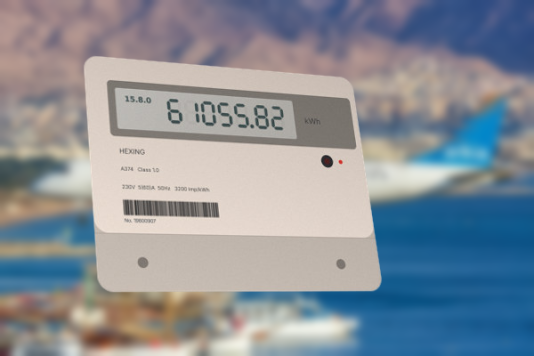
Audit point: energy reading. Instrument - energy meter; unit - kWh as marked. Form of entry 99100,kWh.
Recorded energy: 61055.82,kWh
